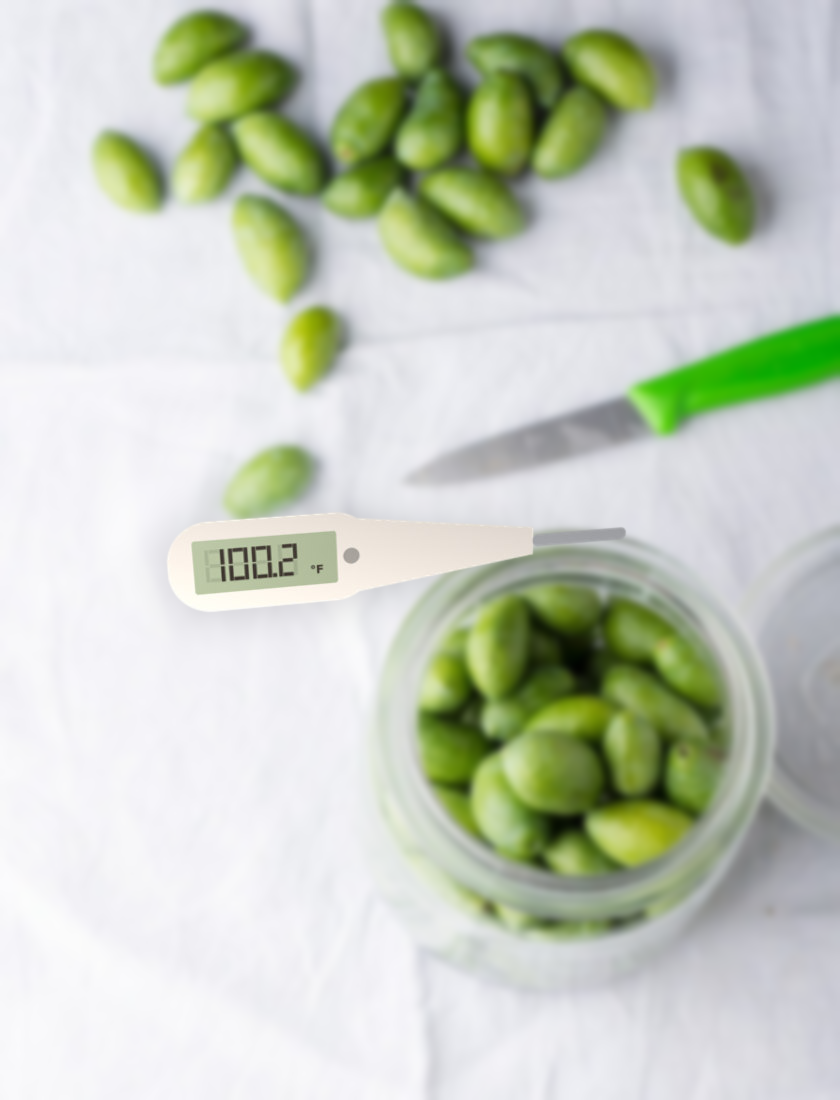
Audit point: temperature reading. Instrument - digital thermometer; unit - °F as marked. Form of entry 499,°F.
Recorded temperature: 100.2,°F
